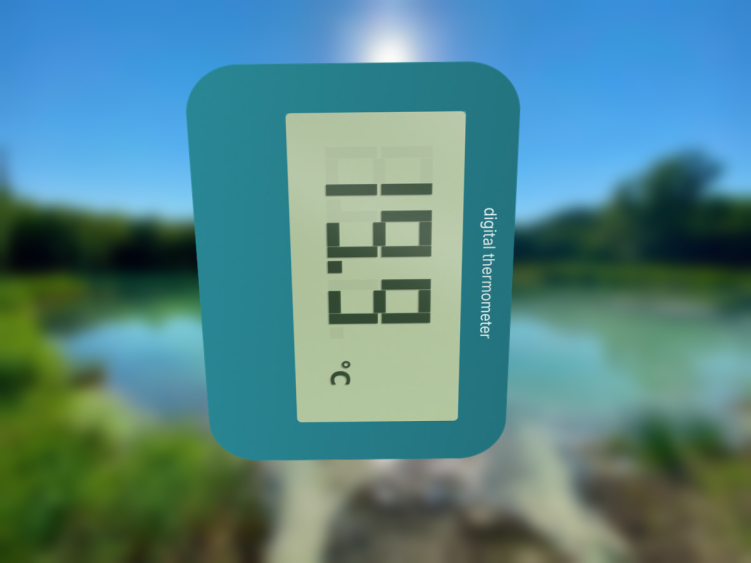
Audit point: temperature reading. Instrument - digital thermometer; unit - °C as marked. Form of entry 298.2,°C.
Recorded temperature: 19.9,°C
